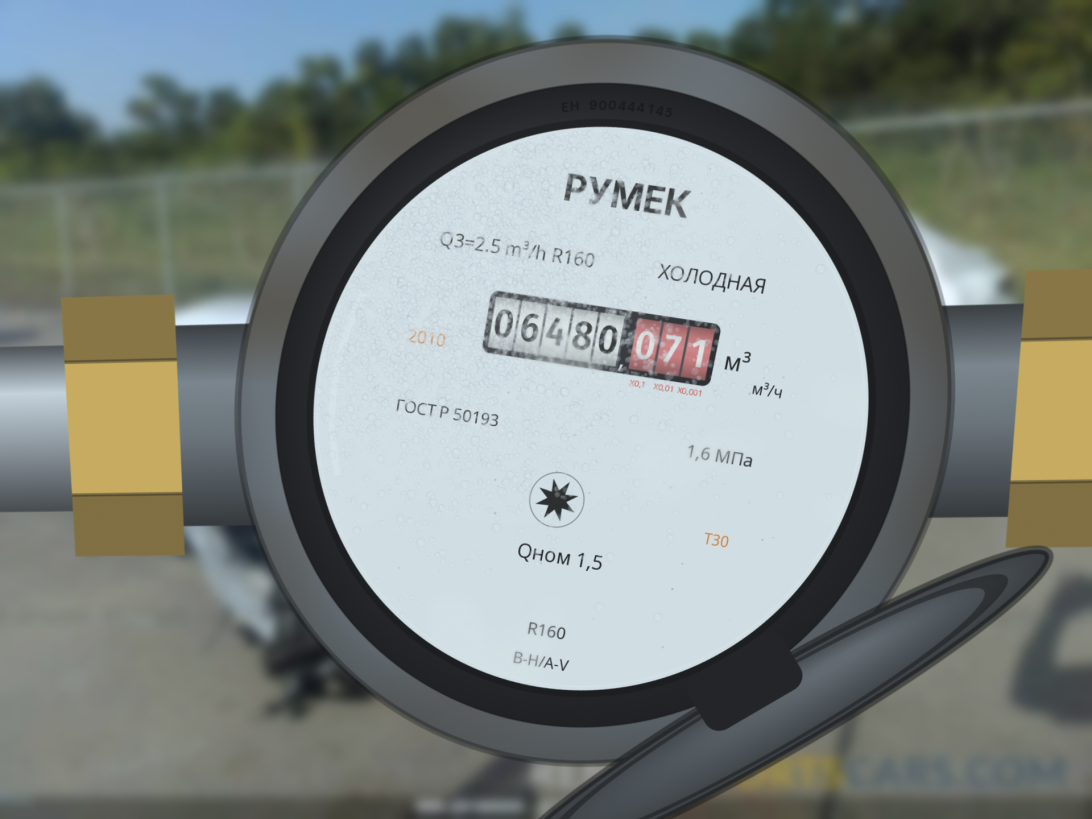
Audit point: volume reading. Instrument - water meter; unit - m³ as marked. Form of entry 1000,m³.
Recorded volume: 6480.071,m³
